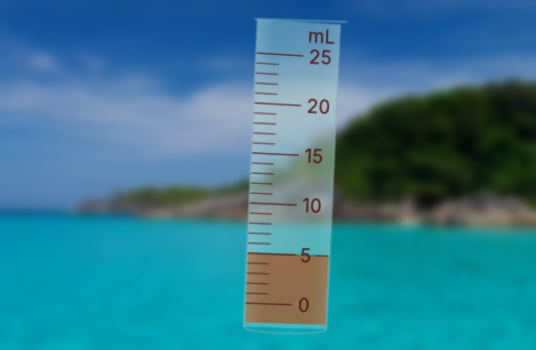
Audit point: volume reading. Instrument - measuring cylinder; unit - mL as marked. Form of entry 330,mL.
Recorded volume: 5,mL
